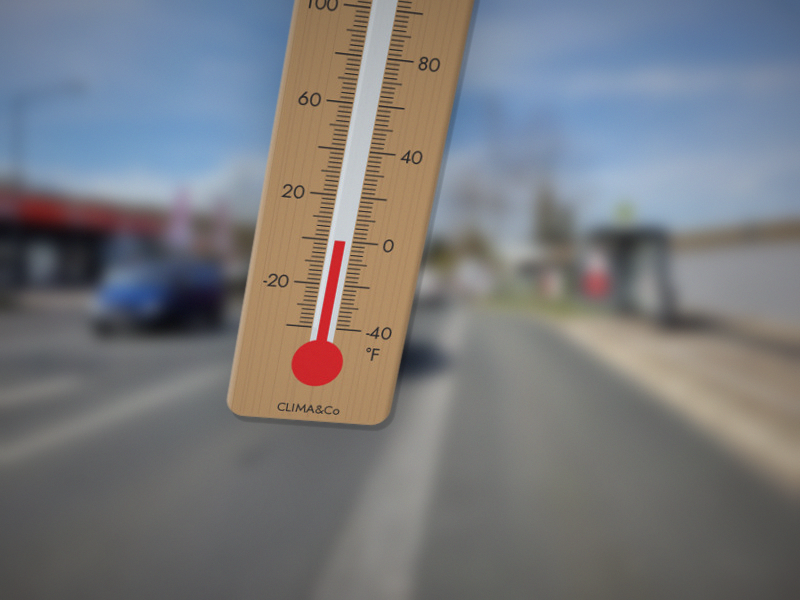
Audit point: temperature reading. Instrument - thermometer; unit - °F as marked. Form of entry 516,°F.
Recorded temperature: 0,°F
